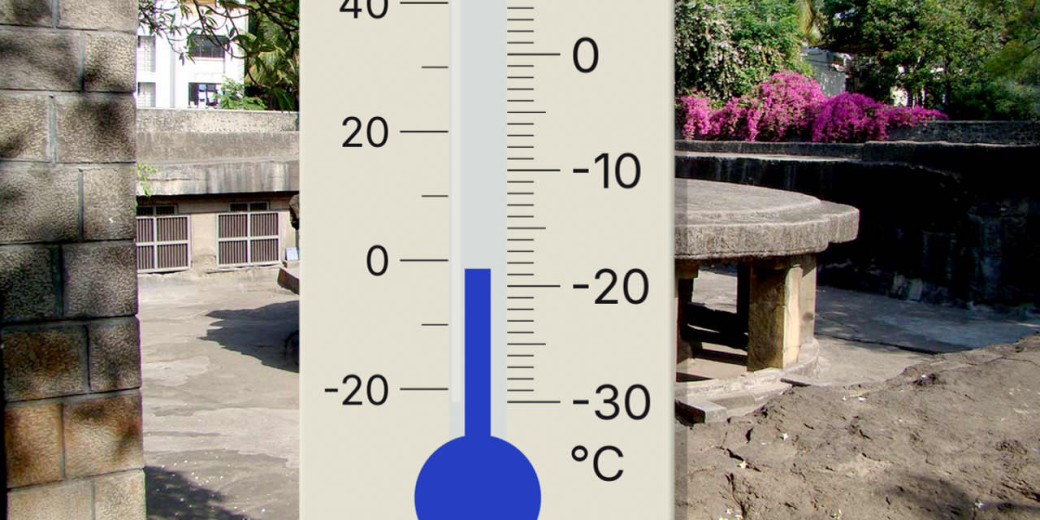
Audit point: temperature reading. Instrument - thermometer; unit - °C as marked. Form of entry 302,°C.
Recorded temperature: -18.5,°C
